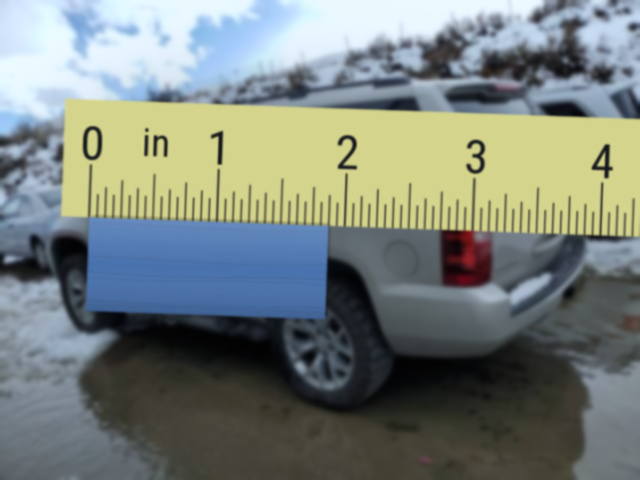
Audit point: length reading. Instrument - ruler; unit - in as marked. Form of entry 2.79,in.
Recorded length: 1.875,in
